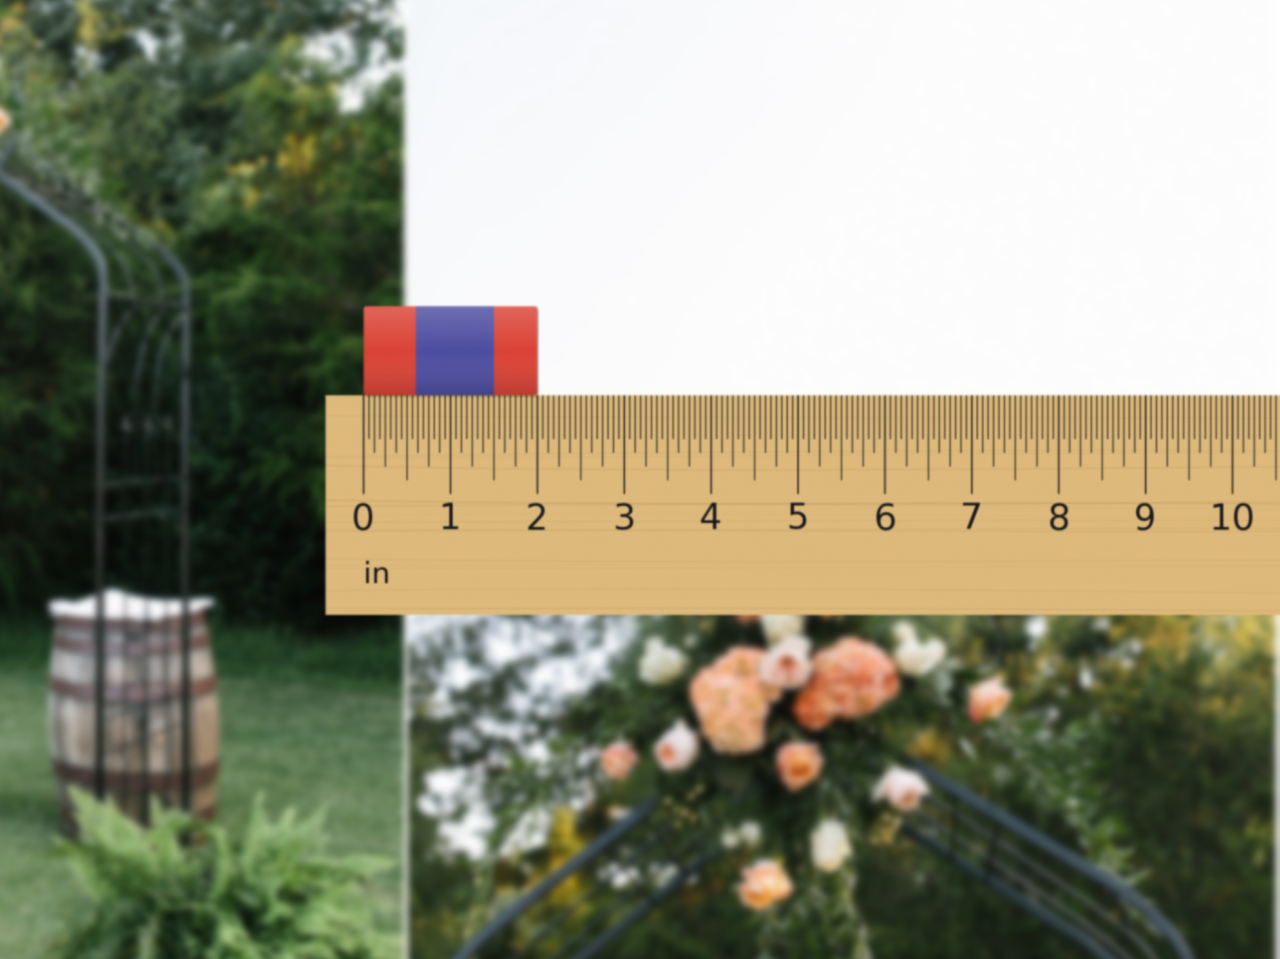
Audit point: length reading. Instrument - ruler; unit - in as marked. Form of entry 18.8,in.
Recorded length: 2,in
